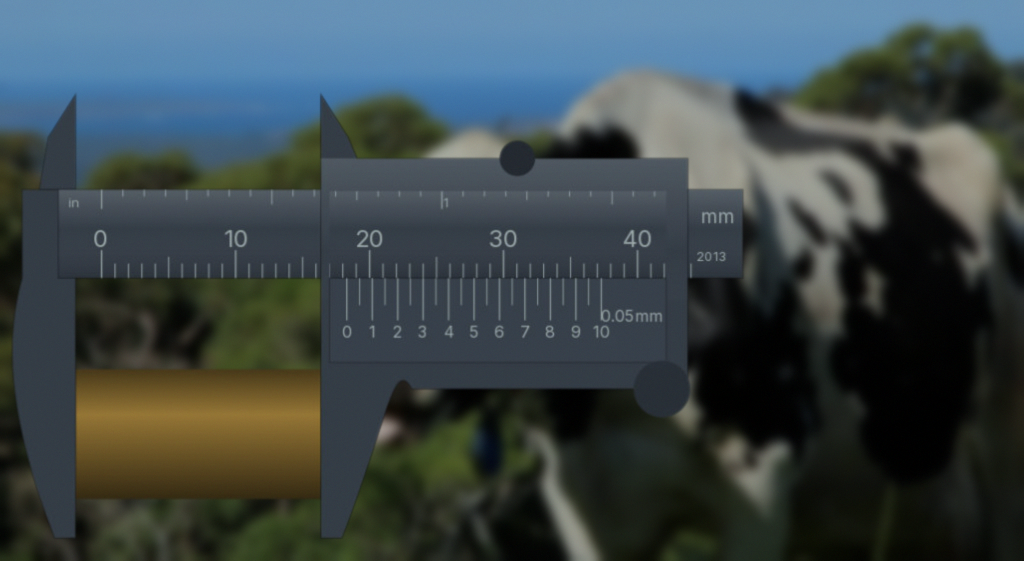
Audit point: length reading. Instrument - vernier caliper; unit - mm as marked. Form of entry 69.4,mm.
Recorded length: 18.3,mm
